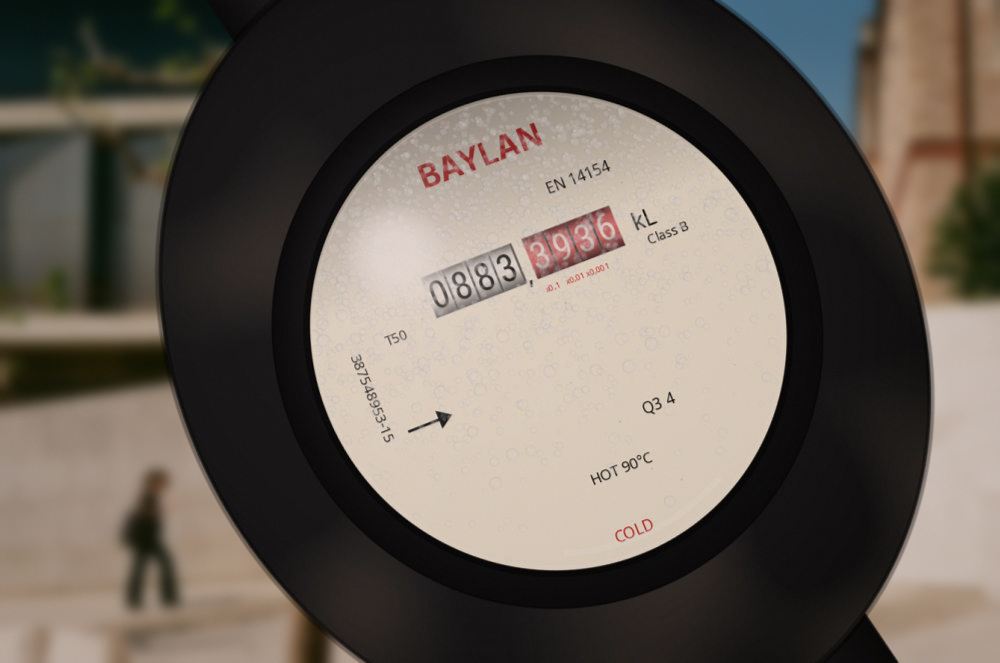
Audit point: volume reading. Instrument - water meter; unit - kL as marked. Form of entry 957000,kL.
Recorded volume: 883.3936,kL
